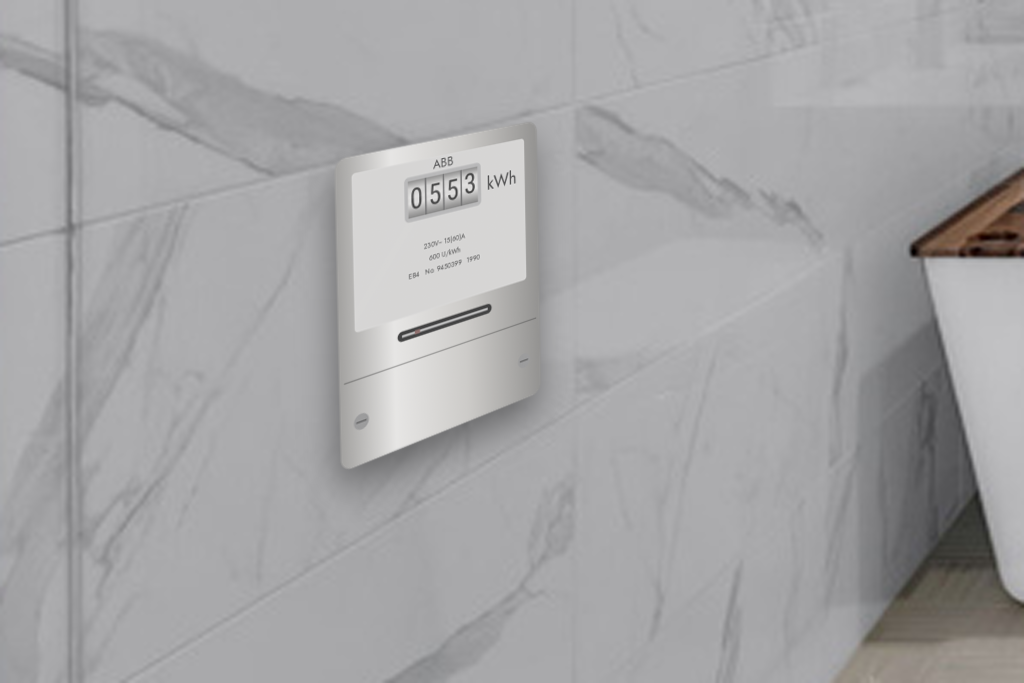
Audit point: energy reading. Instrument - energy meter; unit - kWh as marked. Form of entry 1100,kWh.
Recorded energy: 553,kWh
